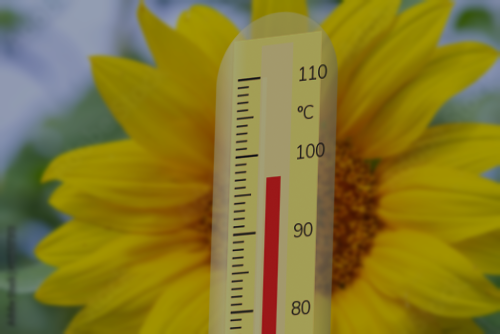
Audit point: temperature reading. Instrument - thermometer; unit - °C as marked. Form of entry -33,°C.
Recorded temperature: 97,°C
